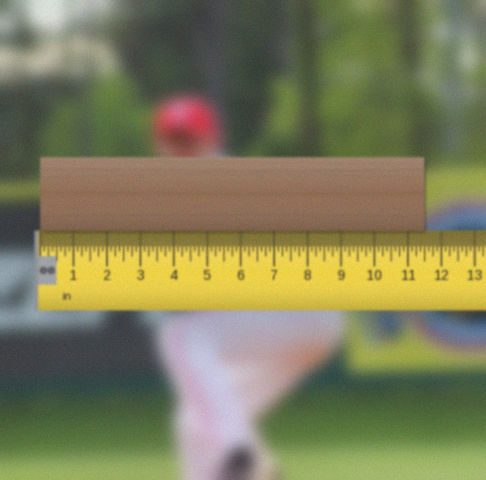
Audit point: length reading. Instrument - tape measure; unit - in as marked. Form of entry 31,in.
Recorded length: 11.5,in
